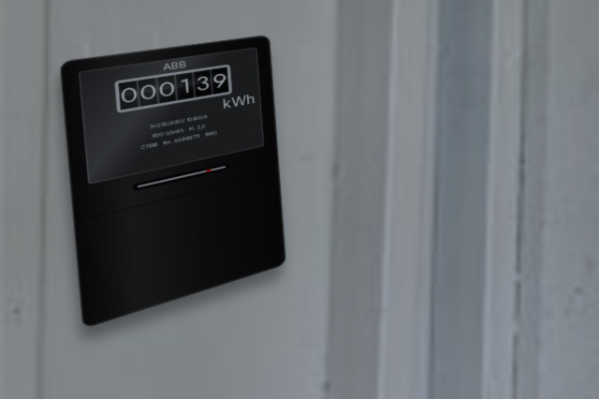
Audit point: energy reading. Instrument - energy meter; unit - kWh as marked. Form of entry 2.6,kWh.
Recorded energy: 139,kWh
